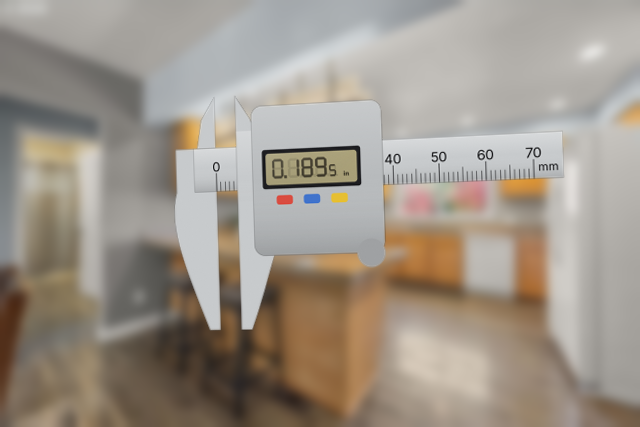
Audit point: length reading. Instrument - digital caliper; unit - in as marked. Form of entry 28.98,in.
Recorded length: 0.1895,in
